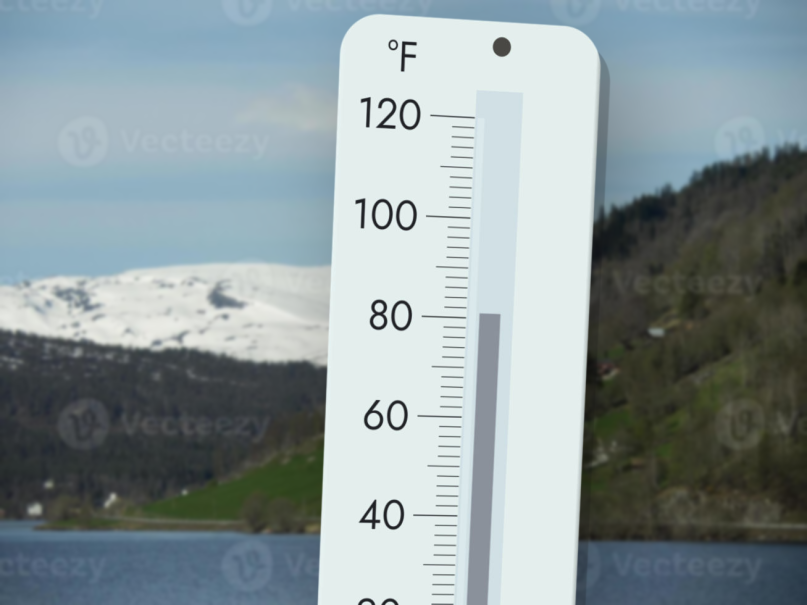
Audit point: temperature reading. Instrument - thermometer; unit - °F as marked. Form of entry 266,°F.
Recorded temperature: 81,°F
